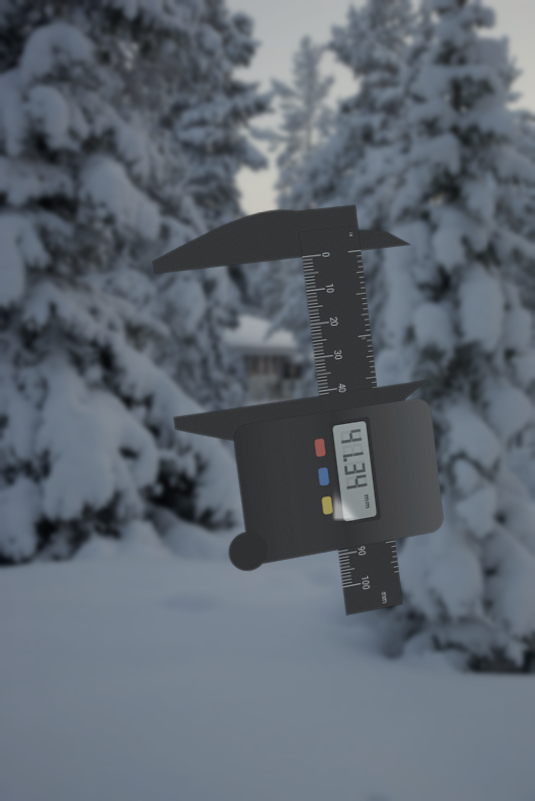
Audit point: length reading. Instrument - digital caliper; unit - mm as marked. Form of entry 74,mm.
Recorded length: 41.34,mm
